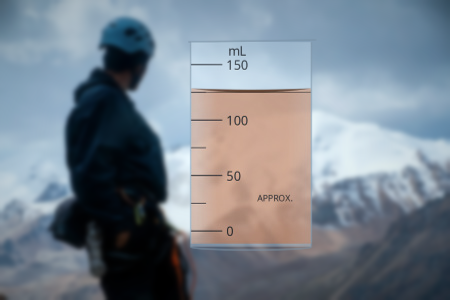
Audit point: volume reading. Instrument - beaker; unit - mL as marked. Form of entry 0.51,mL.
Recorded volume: 125,mL
